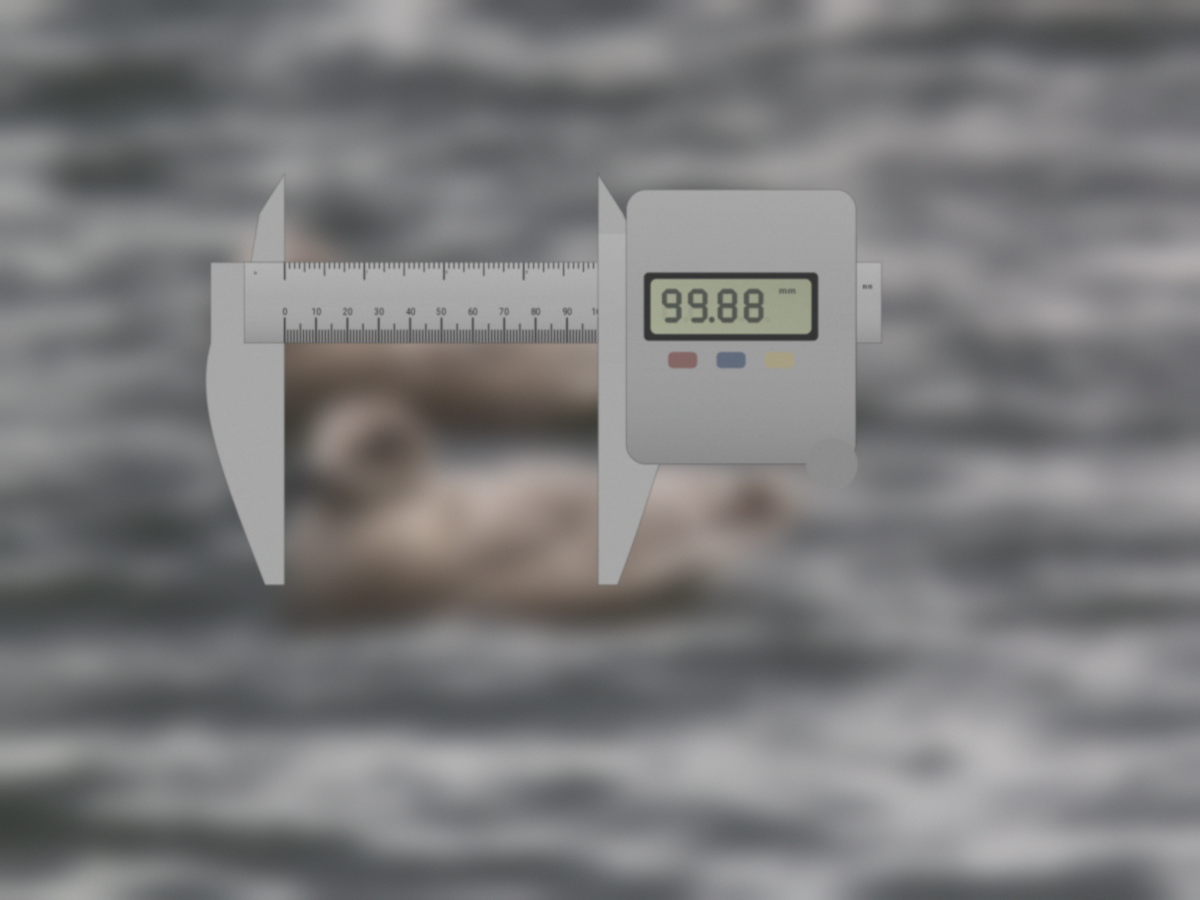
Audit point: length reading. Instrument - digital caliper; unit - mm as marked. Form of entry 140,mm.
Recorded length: 99.88,mm
